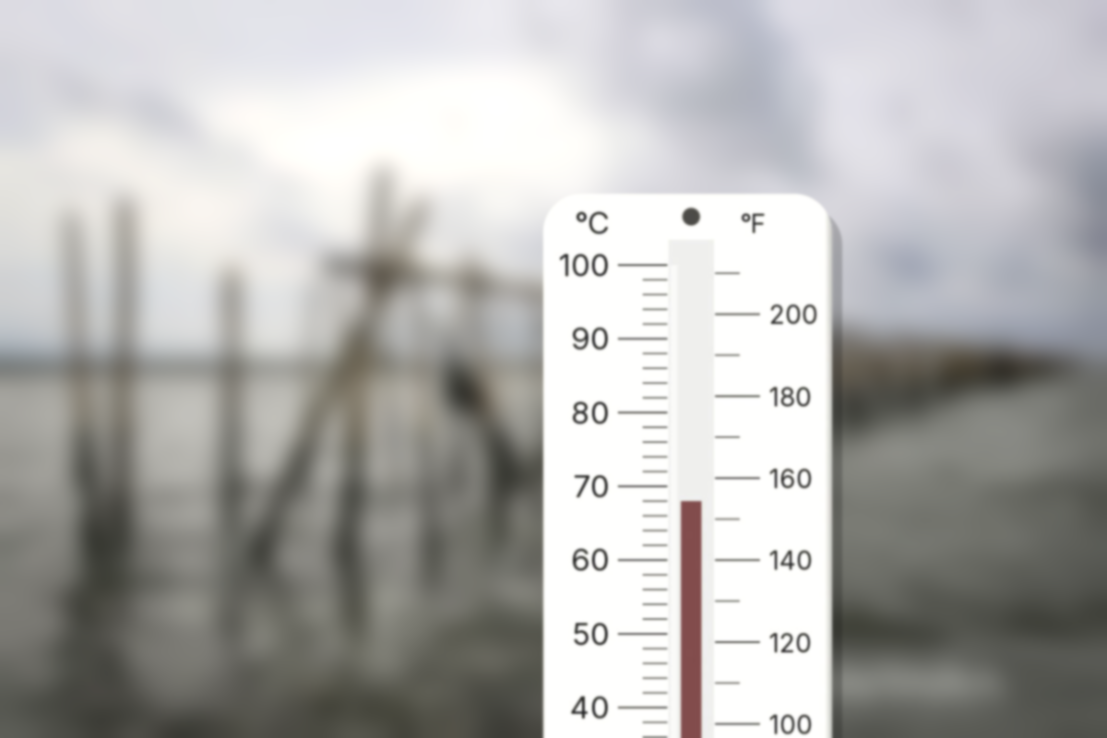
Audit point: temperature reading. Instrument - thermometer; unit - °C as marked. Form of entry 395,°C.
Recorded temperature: 68,°C
